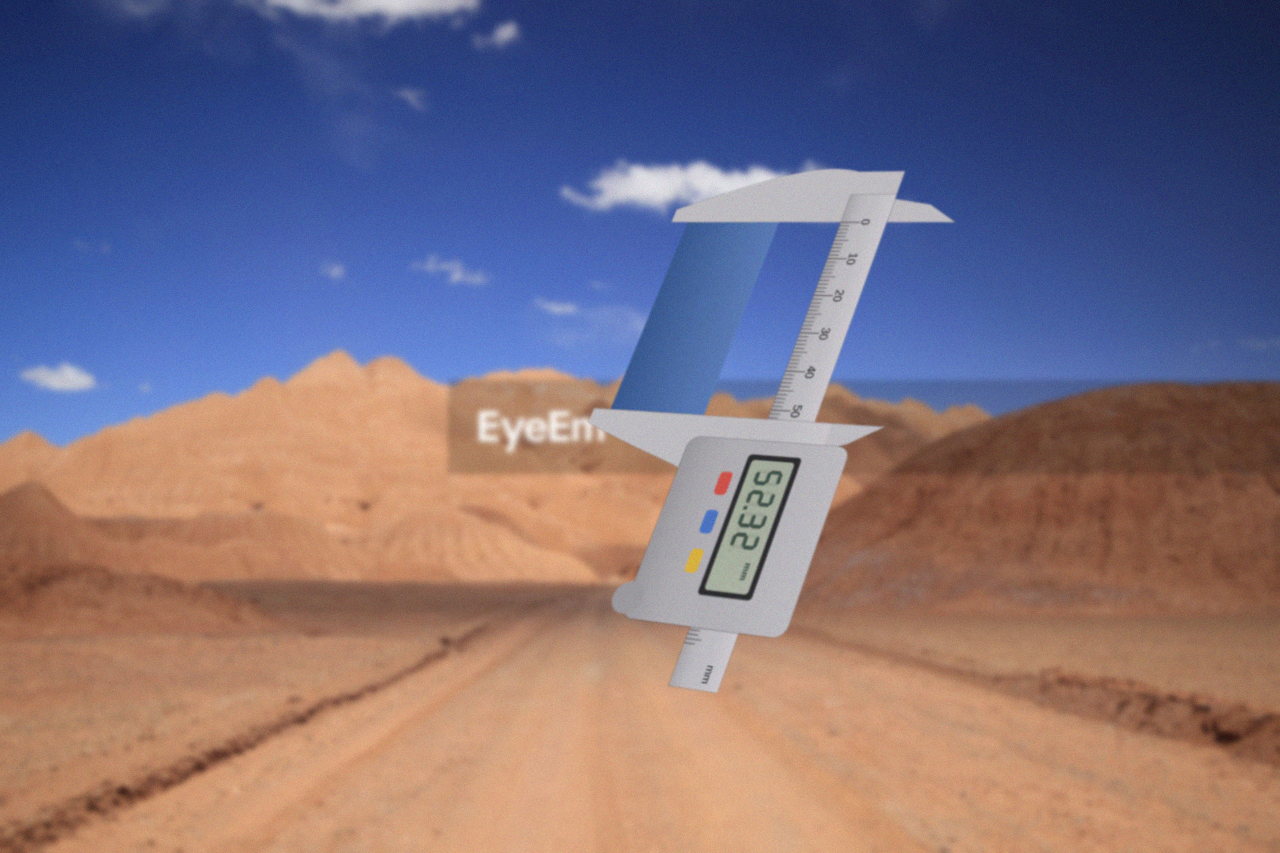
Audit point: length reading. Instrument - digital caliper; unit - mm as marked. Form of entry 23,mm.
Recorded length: 52.32,mm
